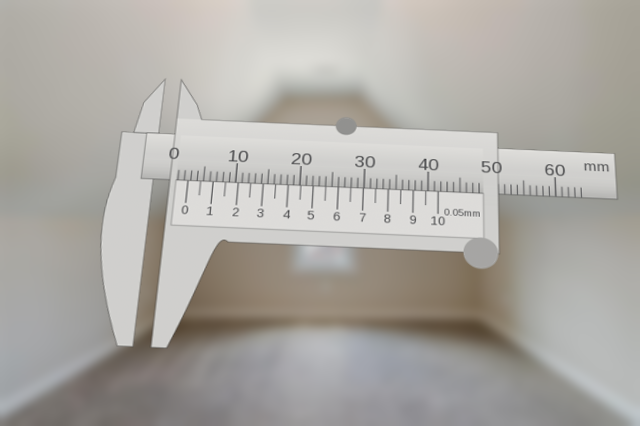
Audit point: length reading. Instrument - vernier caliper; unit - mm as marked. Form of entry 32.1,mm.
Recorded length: 2.6,mm
